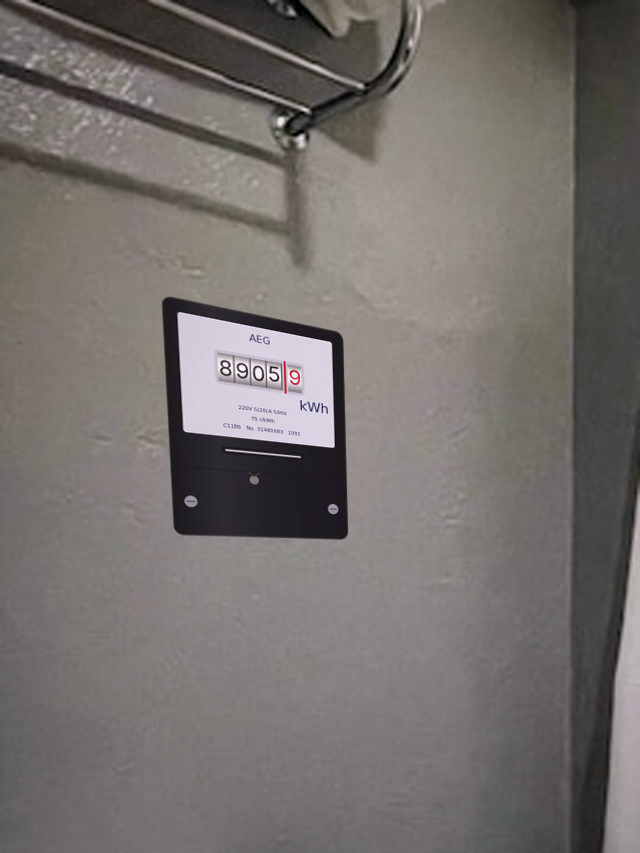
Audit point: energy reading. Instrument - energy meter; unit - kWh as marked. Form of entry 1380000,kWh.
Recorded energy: 8905.9,kWh
